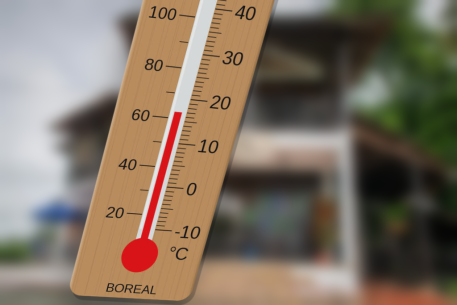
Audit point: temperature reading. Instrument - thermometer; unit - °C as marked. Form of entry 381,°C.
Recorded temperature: 17,°C
